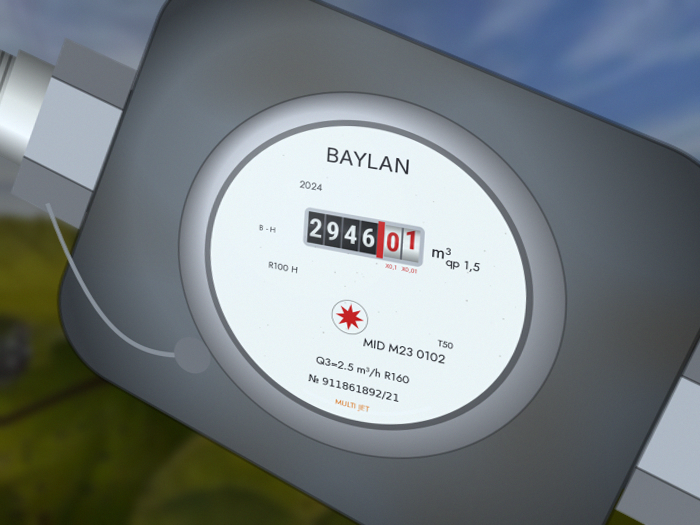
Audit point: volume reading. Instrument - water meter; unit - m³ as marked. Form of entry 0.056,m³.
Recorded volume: 2946.01,m³
